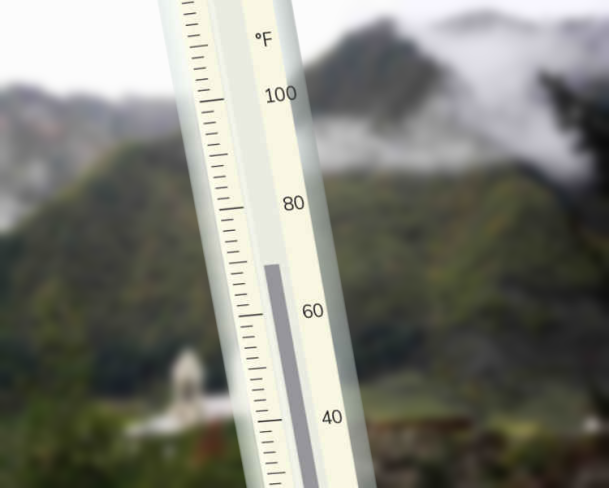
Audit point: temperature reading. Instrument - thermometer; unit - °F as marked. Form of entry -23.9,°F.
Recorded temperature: 69,°F
